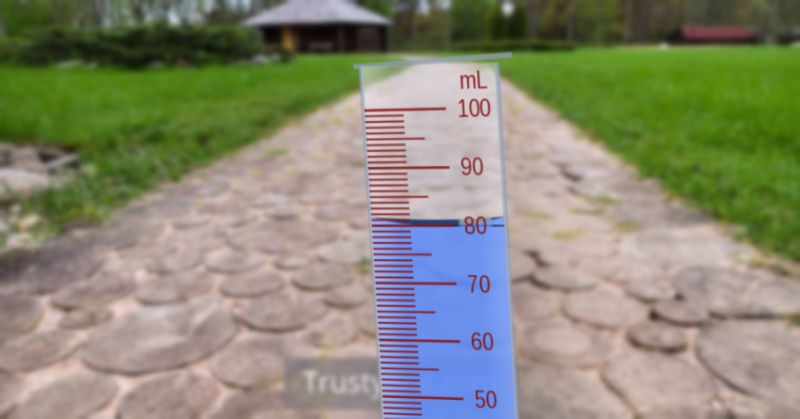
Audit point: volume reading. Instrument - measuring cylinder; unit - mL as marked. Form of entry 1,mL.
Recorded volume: 80,mL
